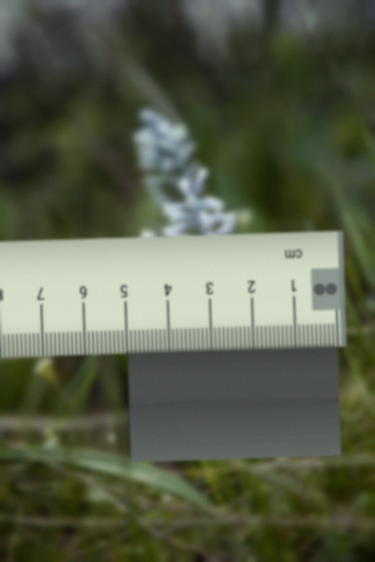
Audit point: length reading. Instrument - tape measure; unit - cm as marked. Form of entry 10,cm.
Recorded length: 5,cm
